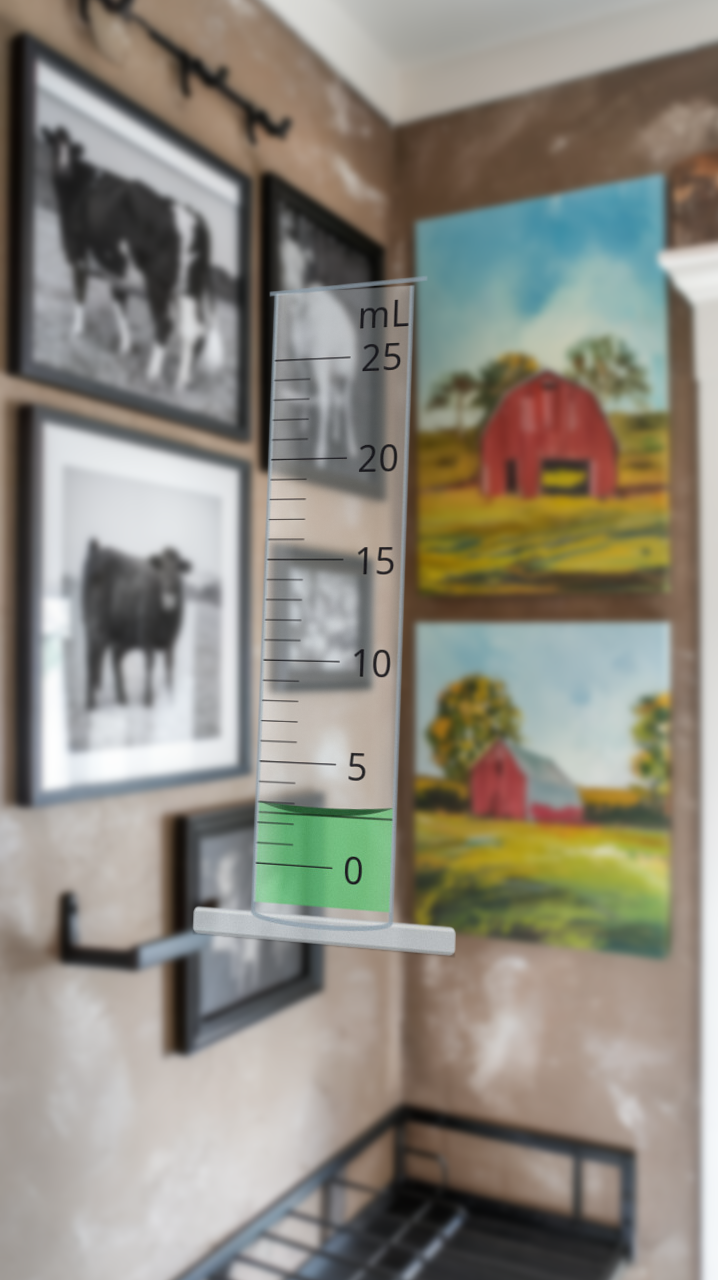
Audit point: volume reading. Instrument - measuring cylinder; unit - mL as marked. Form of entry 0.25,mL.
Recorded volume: 2.5,mL
